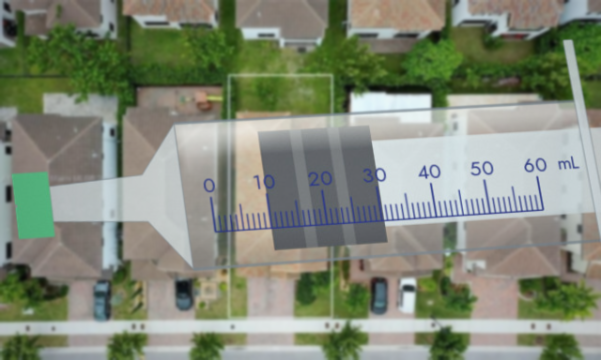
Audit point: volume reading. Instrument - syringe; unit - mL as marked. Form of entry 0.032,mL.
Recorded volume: 10,mL
